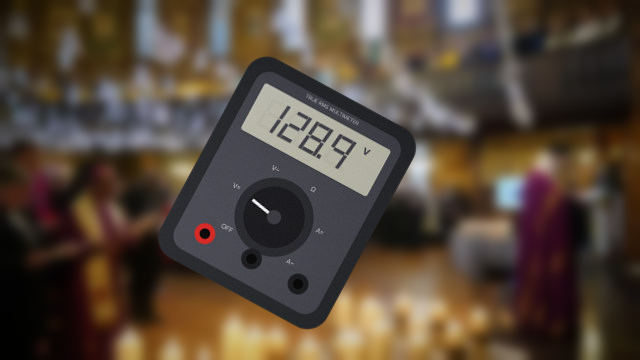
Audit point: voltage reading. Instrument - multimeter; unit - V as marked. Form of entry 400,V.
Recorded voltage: 128.9,V
